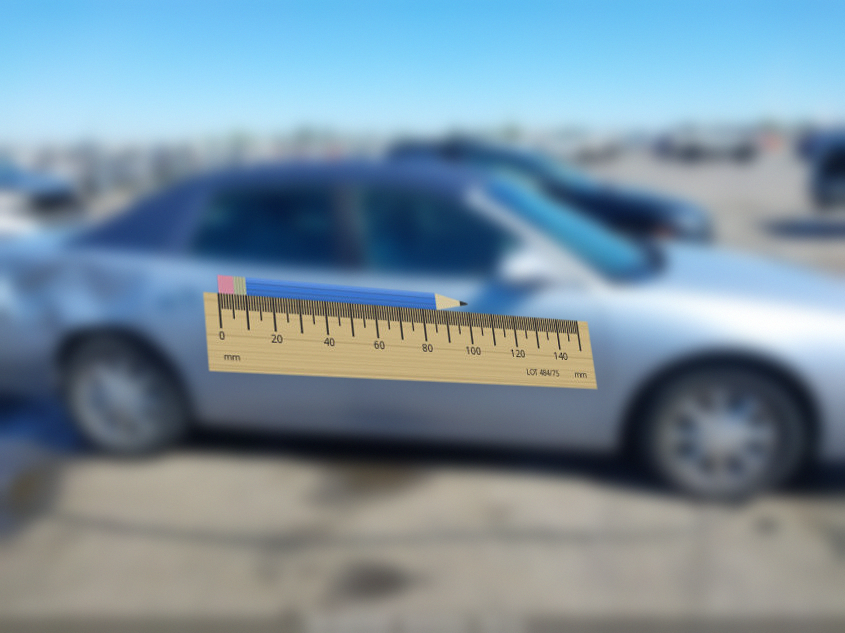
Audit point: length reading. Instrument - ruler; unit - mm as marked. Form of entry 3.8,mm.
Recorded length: 100,mm
